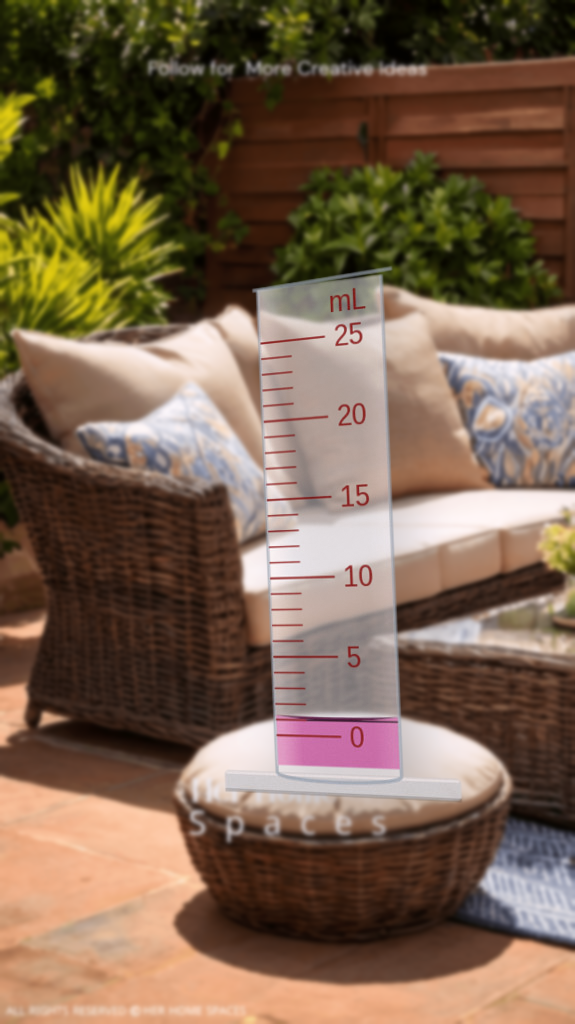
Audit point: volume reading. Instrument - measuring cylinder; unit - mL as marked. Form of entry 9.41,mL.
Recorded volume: 1,mL
